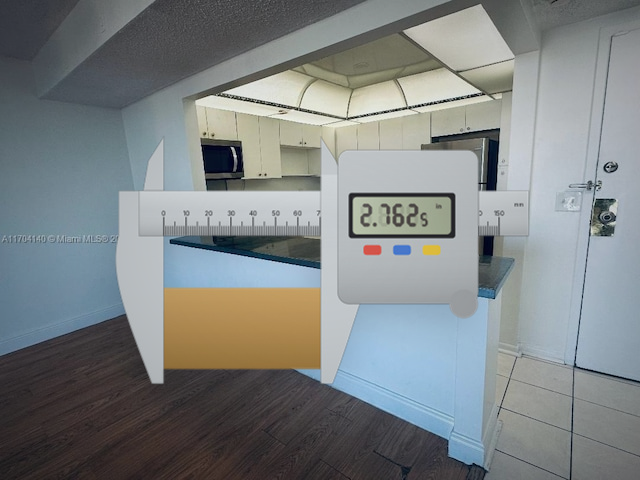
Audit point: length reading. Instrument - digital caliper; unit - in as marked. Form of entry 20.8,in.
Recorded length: 2.7625,in
